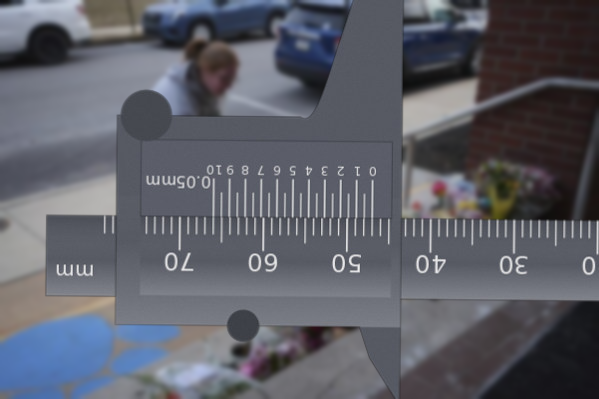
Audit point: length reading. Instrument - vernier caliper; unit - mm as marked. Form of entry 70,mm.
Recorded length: 47.0,mm
